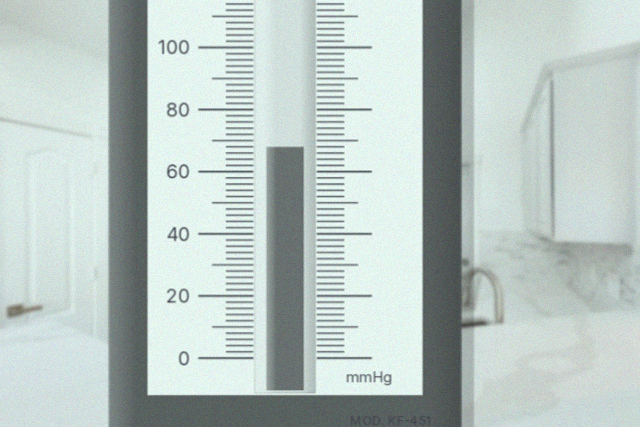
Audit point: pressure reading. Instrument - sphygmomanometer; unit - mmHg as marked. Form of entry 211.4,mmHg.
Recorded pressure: 68,mmHg
